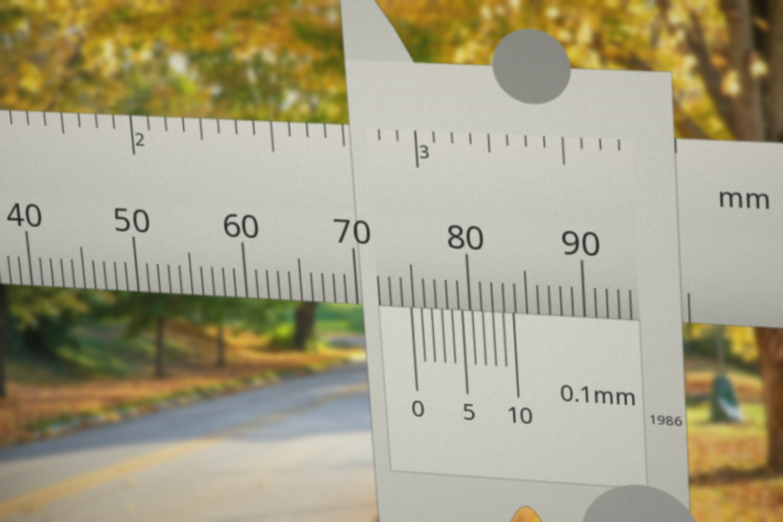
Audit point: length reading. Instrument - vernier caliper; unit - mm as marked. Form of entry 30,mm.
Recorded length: 74.8,mm
